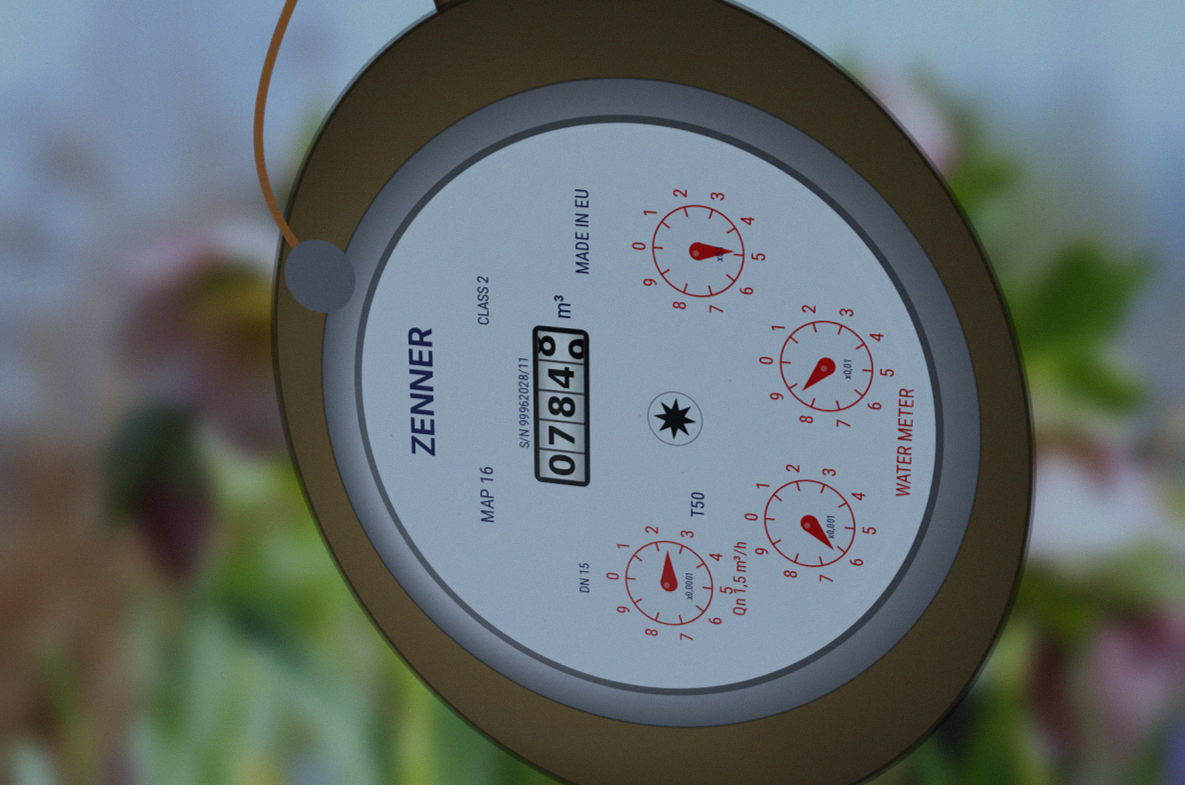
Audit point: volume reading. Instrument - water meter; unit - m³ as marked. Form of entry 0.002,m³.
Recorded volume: 7848.4862,m³
